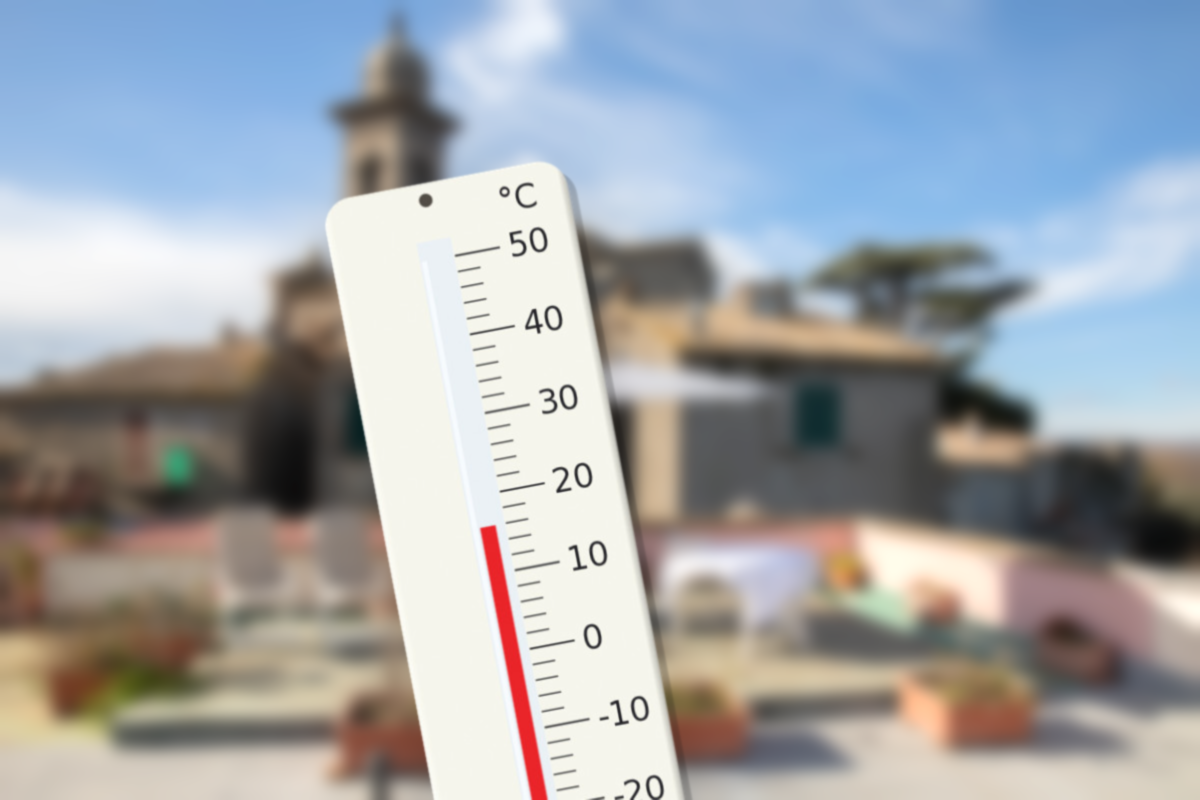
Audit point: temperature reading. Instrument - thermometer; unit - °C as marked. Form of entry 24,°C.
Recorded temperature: 16,°C
